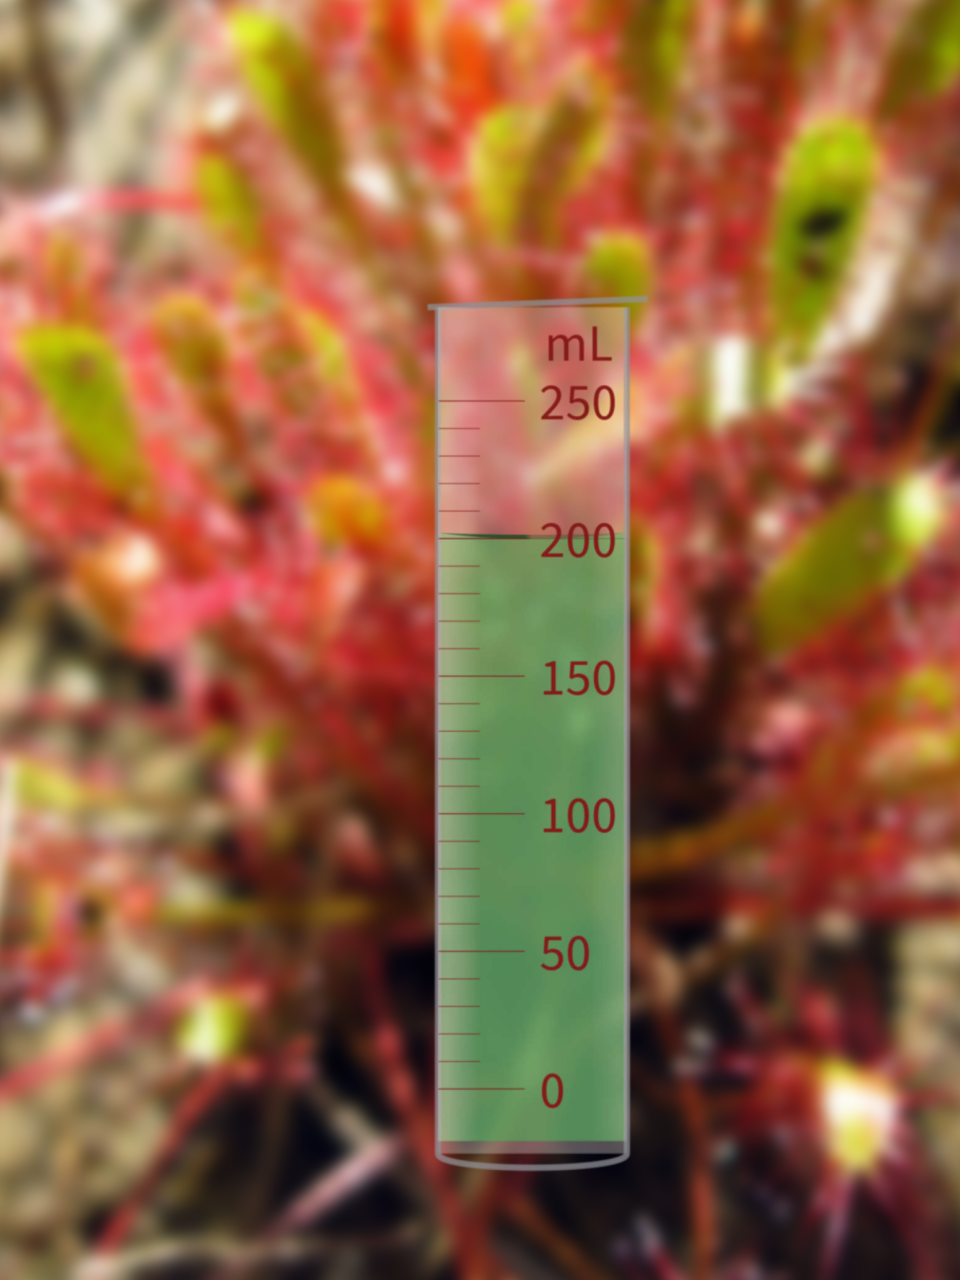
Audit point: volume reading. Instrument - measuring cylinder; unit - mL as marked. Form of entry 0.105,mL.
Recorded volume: 200,mL
